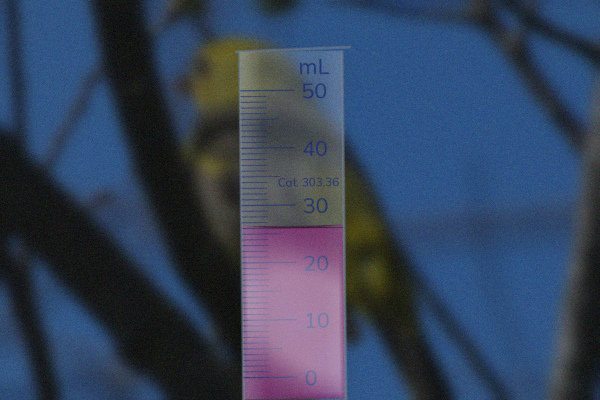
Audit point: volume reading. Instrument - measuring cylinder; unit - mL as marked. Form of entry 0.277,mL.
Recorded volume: 26,mL
